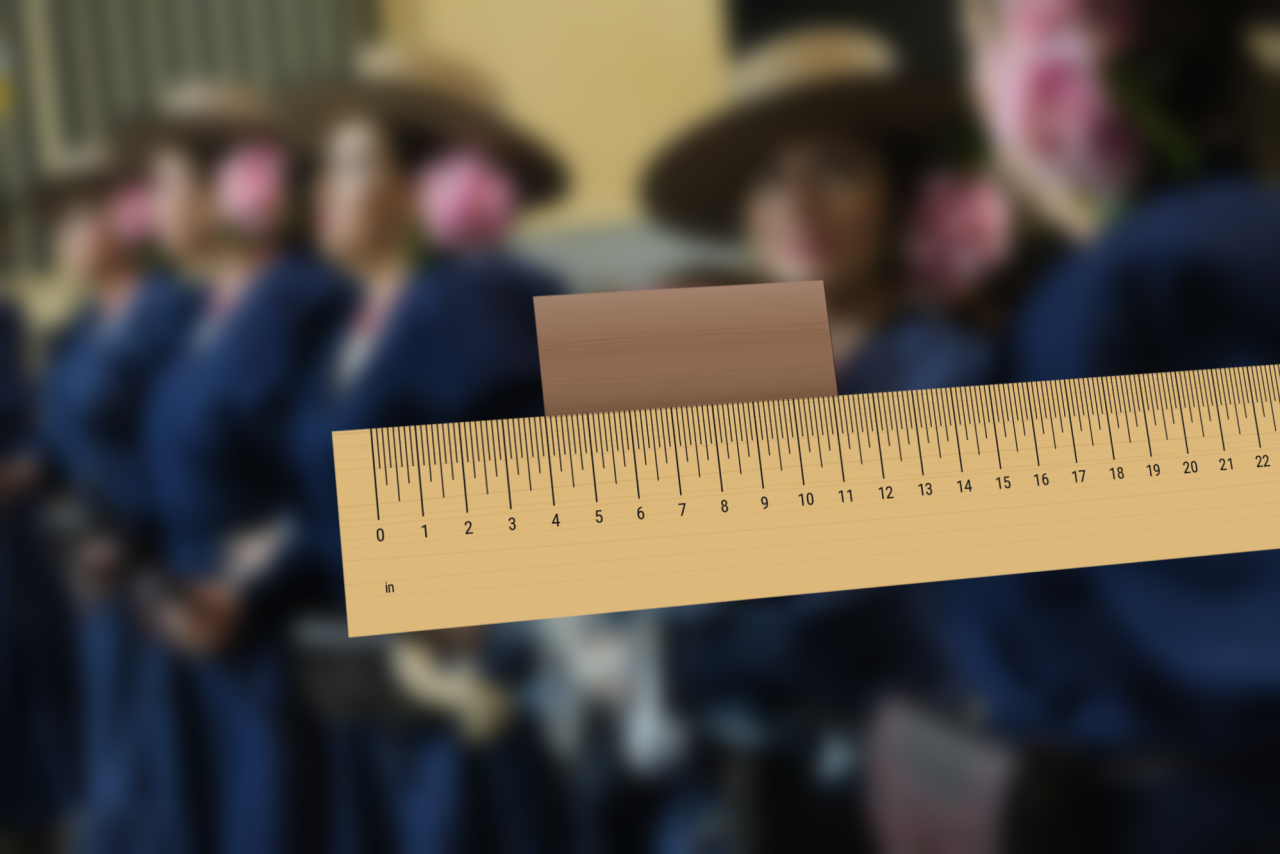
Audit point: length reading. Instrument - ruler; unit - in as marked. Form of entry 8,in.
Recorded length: 7.125,in
